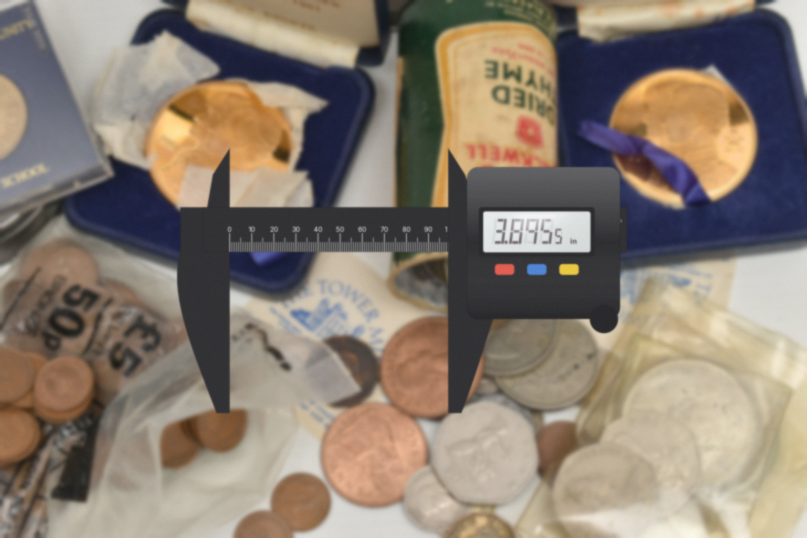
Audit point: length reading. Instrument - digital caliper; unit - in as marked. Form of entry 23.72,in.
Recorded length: 3.8955,in
